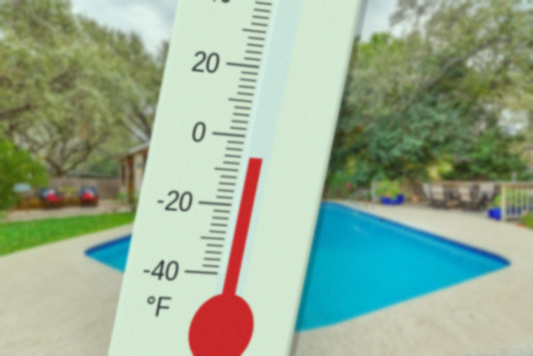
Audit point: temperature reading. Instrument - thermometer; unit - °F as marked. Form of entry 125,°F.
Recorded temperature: -6,°F
